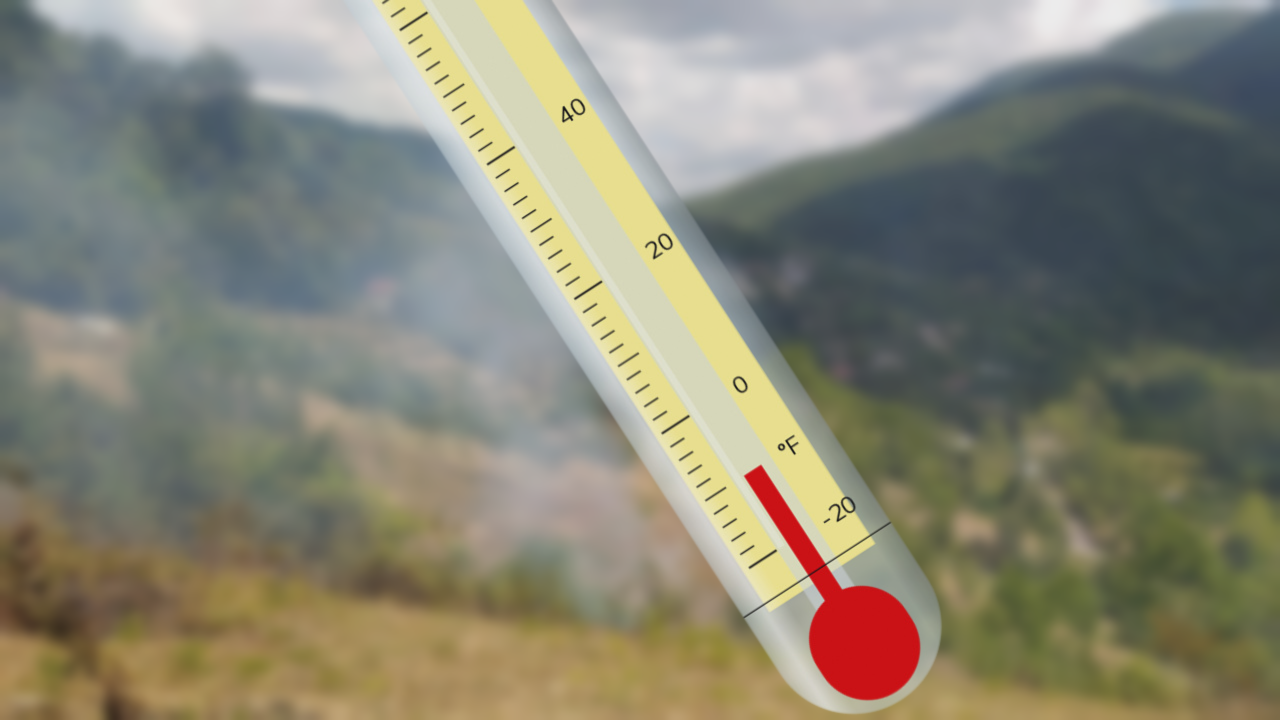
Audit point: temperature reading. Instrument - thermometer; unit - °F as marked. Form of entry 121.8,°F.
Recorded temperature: -10,°F
